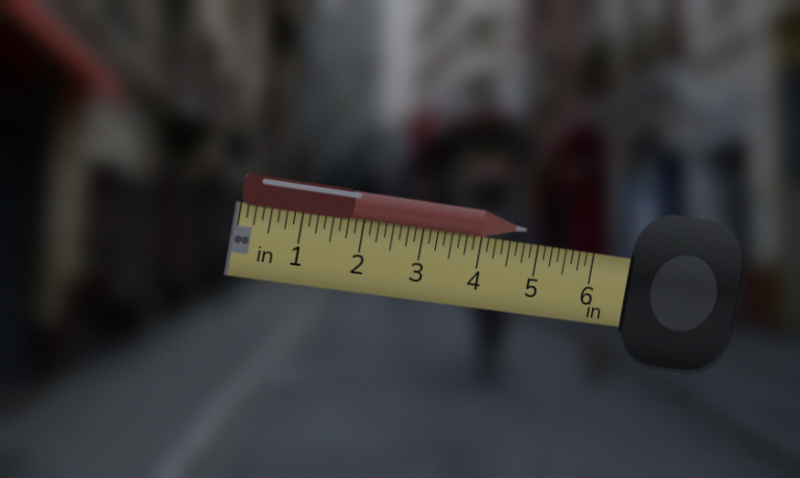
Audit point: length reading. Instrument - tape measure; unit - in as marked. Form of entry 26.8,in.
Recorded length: 4.75,in
